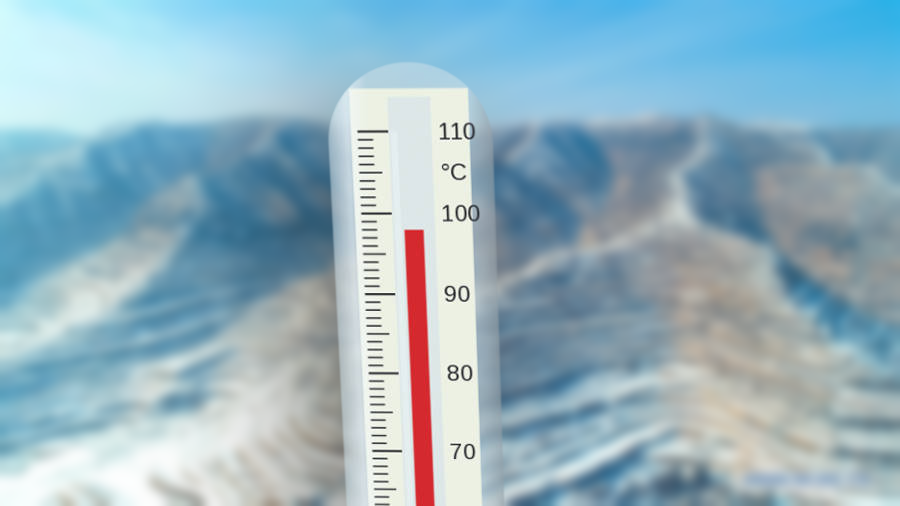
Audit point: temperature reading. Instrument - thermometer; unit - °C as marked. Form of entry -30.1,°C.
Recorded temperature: 98,°C
